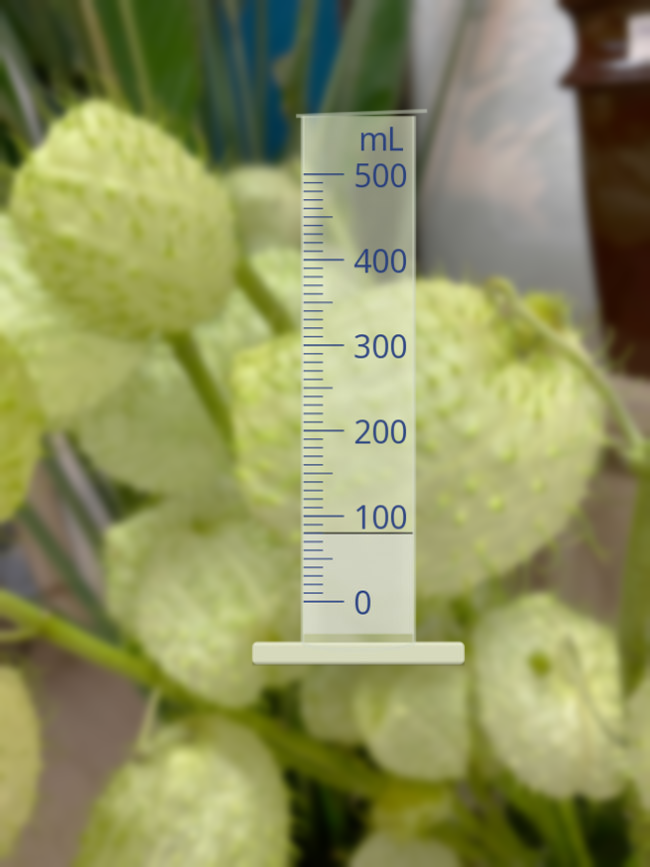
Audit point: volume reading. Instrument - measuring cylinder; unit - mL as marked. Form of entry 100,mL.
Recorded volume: 80,mL
